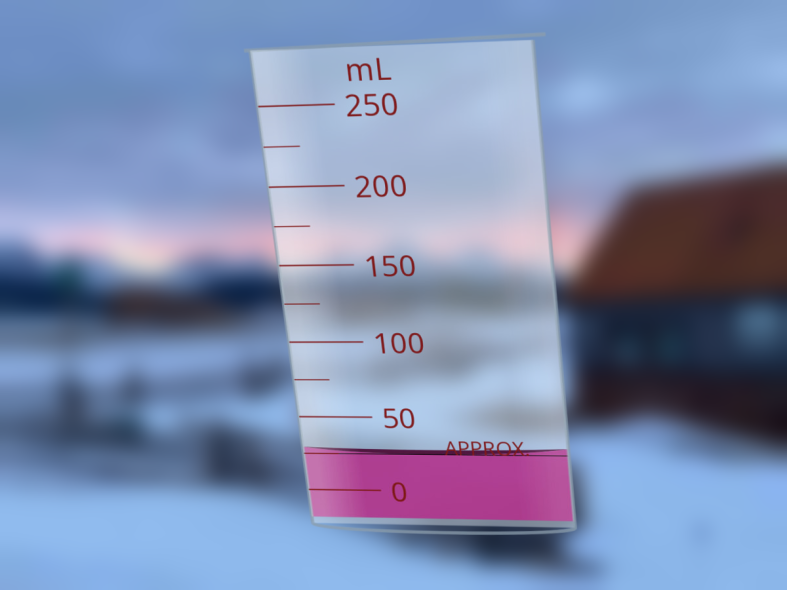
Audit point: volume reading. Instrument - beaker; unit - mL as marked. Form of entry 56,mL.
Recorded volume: 25,mL
